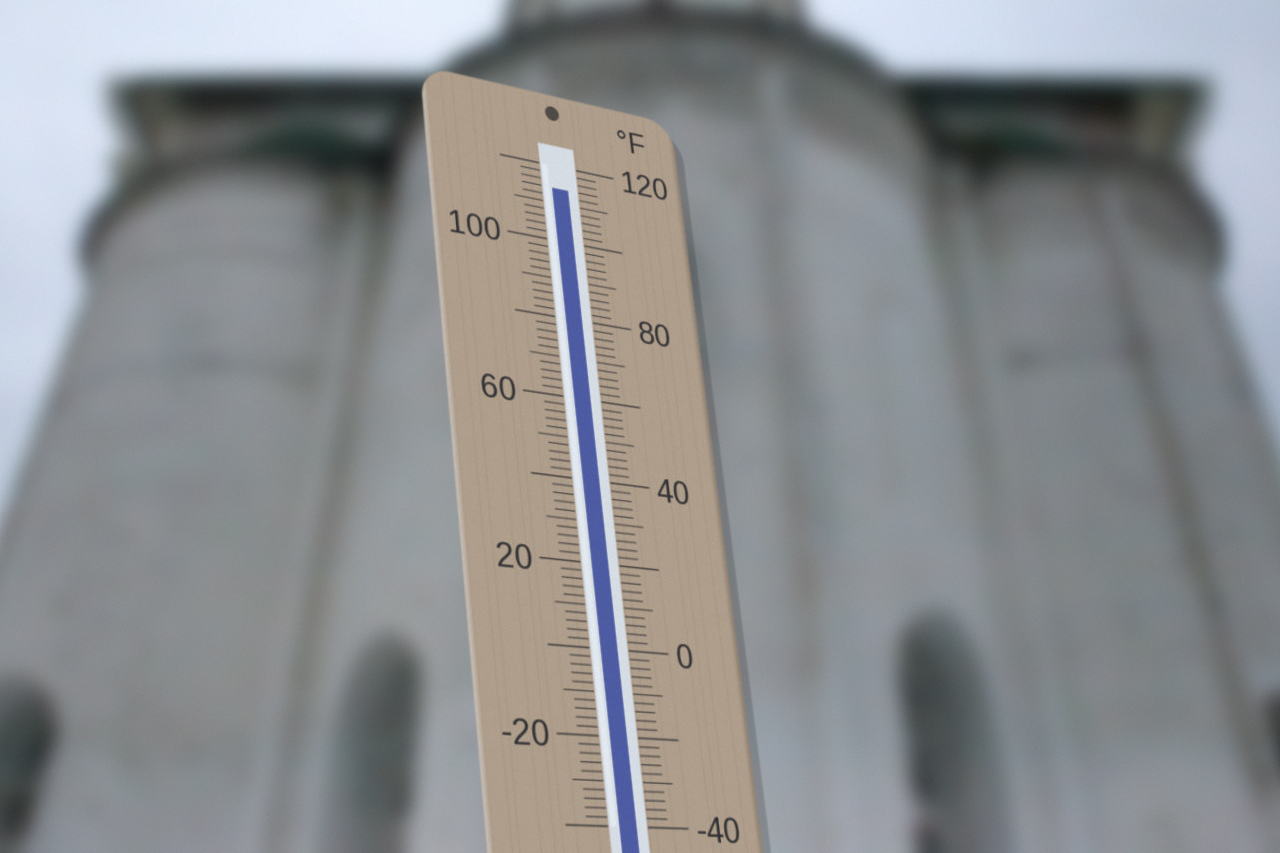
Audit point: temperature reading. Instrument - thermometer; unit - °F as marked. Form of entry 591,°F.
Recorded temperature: 114,°F
